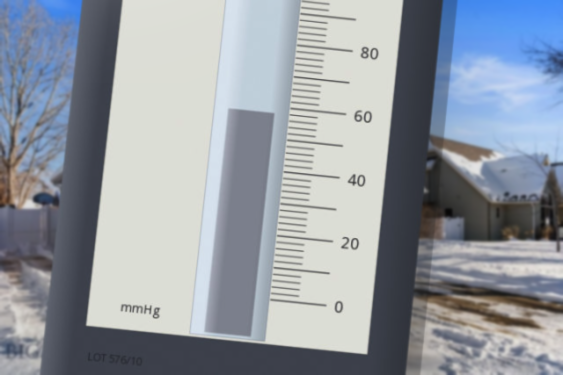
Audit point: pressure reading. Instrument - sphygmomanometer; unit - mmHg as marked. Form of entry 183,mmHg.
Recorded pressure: 58,mmHg
